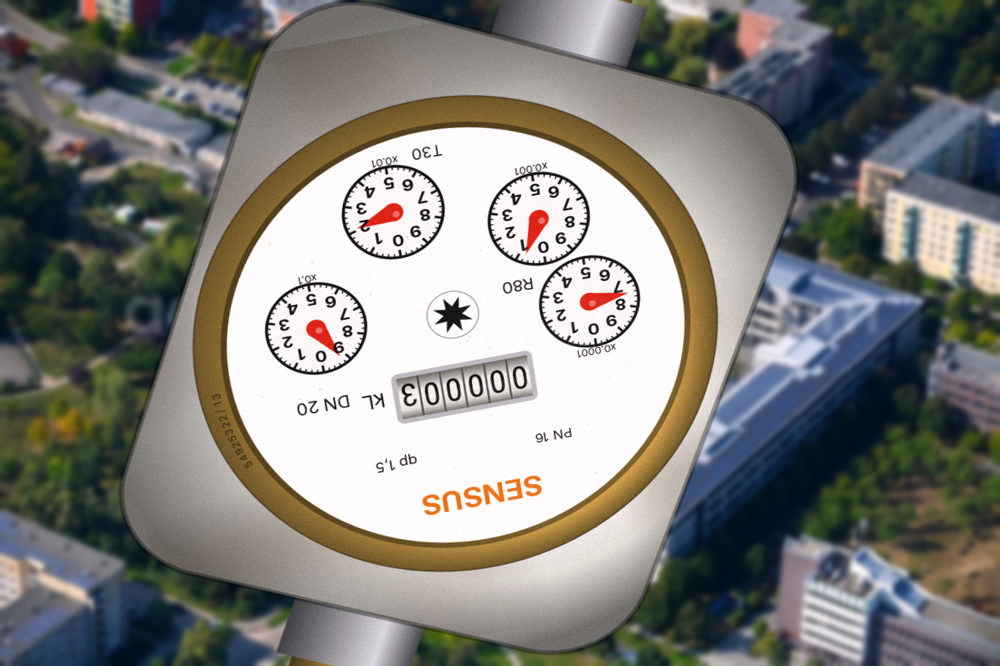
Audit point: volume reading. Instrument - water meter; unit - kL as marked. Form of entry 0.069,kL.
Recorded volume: 2.9207,kL
